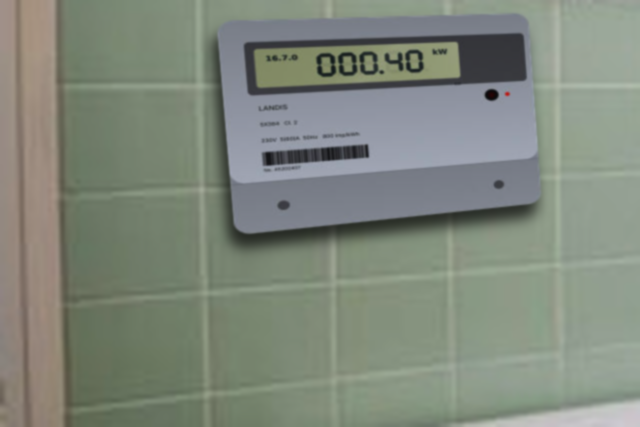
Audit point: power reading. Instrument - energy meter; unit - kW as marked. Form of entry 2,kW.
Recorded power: 0.40,kW
